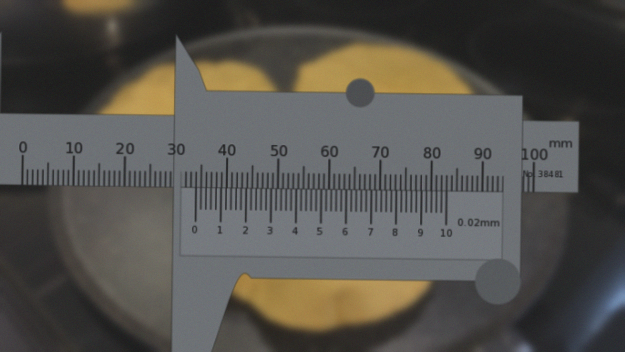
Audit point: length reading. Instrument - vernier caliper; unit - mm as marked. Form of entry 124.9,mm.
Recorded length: 34.0,mm
